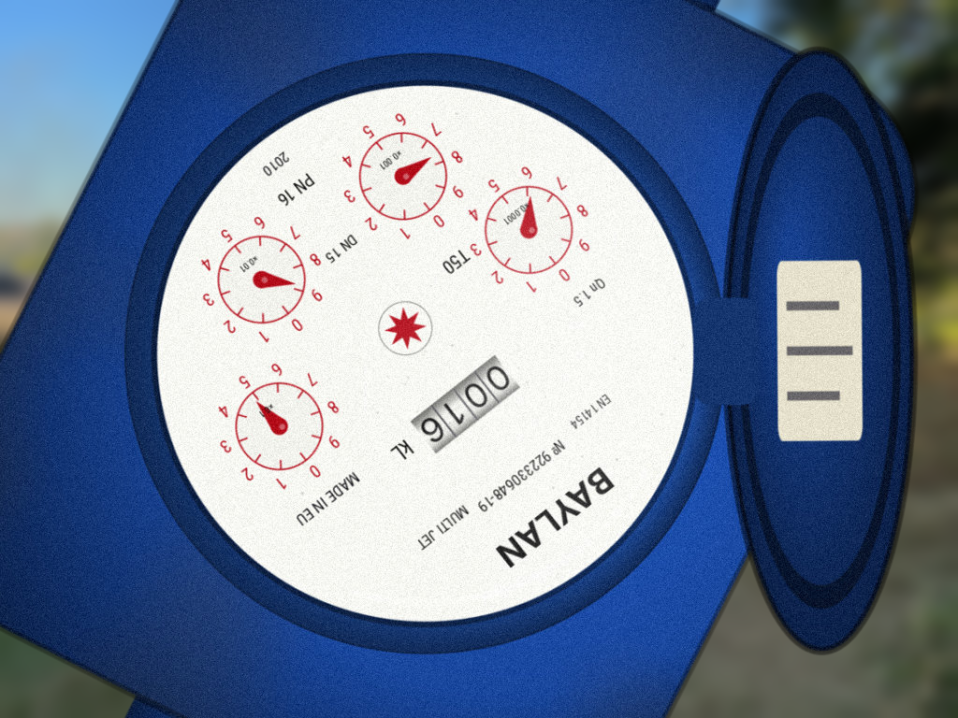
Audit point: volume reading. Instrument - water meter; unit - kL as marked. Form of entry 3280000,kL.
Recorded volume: 16.4876,kL
